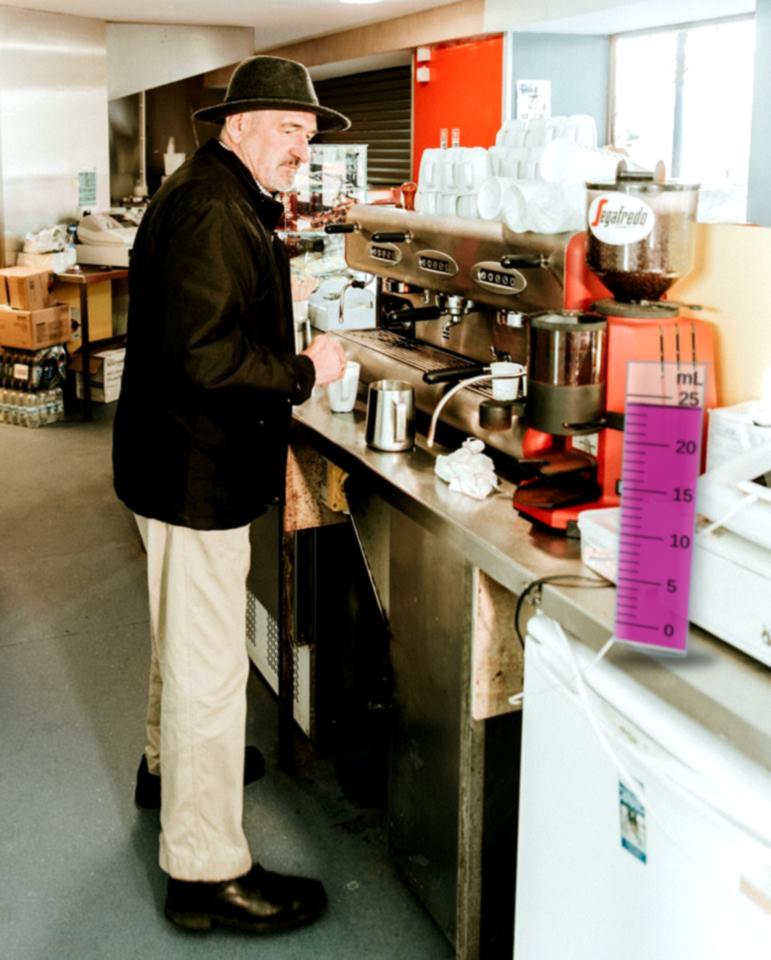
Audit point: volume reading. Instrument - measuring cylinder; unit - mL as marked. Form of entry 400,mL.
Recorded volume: 24,mL
